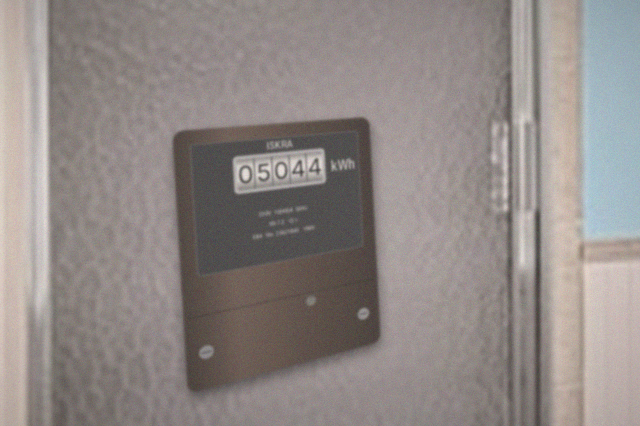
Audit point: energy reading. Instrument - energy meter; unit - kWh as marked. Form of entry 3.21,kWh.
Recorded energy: 5044,kWh
